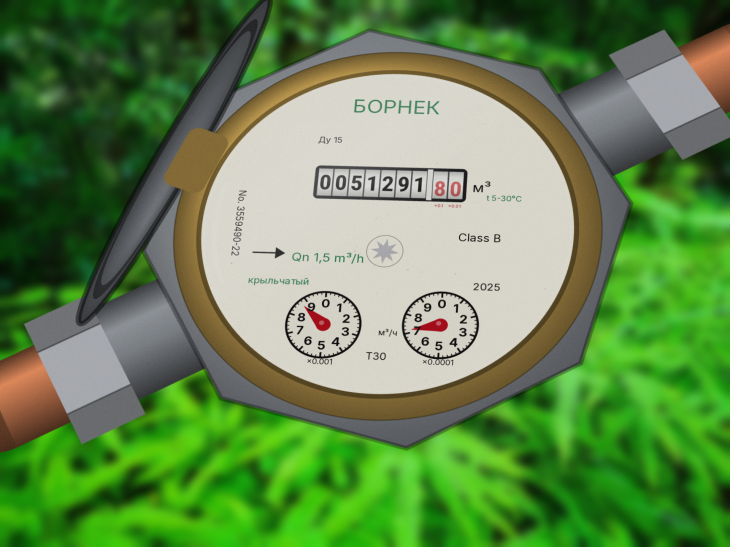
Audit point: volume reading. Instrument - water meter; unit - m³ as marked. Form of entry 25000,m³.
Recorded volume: 51291.7987,m³
